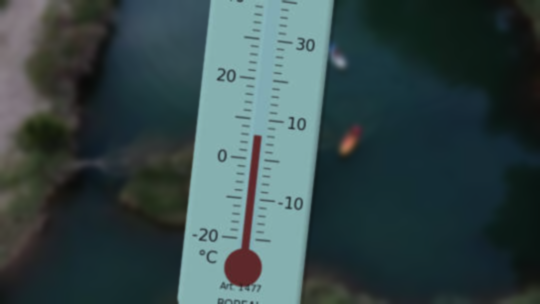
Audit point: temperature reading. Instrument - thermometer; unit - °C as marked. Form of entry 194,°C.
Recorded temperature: 6,°C
